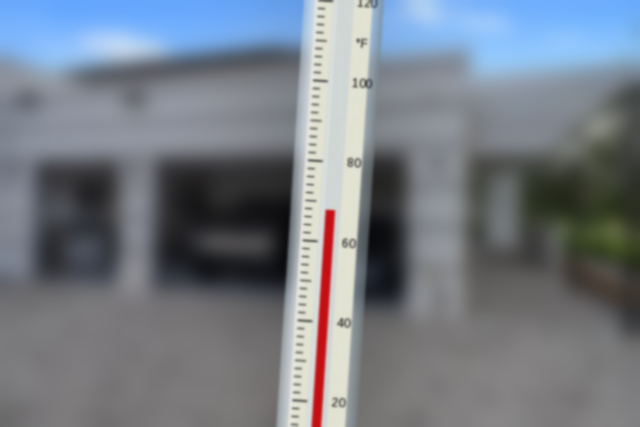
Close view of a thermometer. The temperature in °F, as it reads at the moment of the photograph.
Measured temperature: 68 °F
